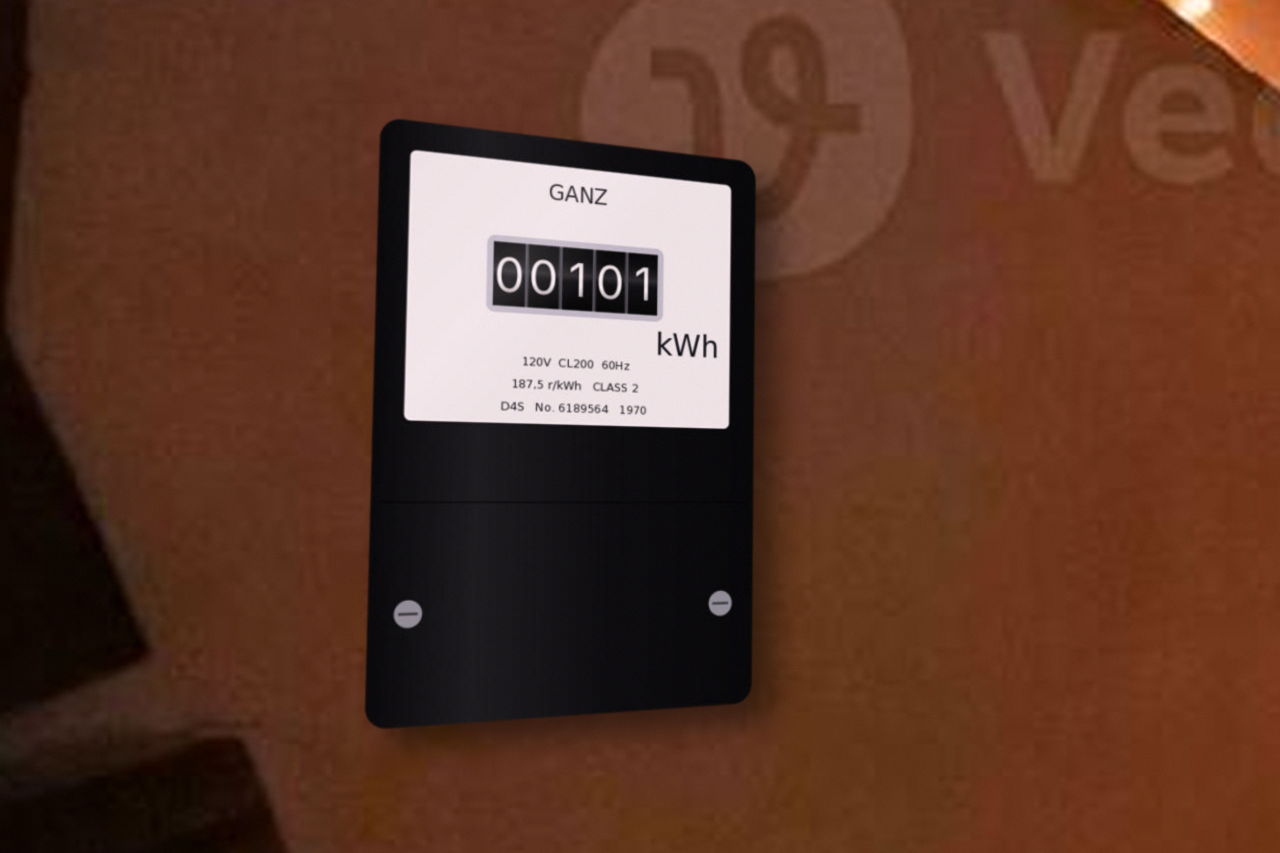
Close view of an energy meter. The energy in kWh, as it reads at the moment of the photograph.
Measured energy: 101 kWh
